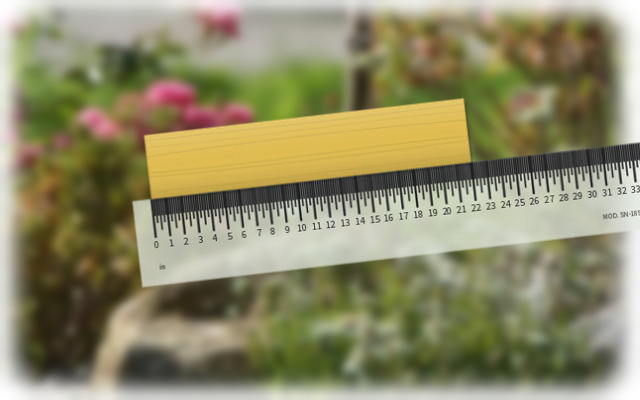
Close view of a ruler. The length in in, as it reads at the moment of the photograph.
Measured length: 22 in
